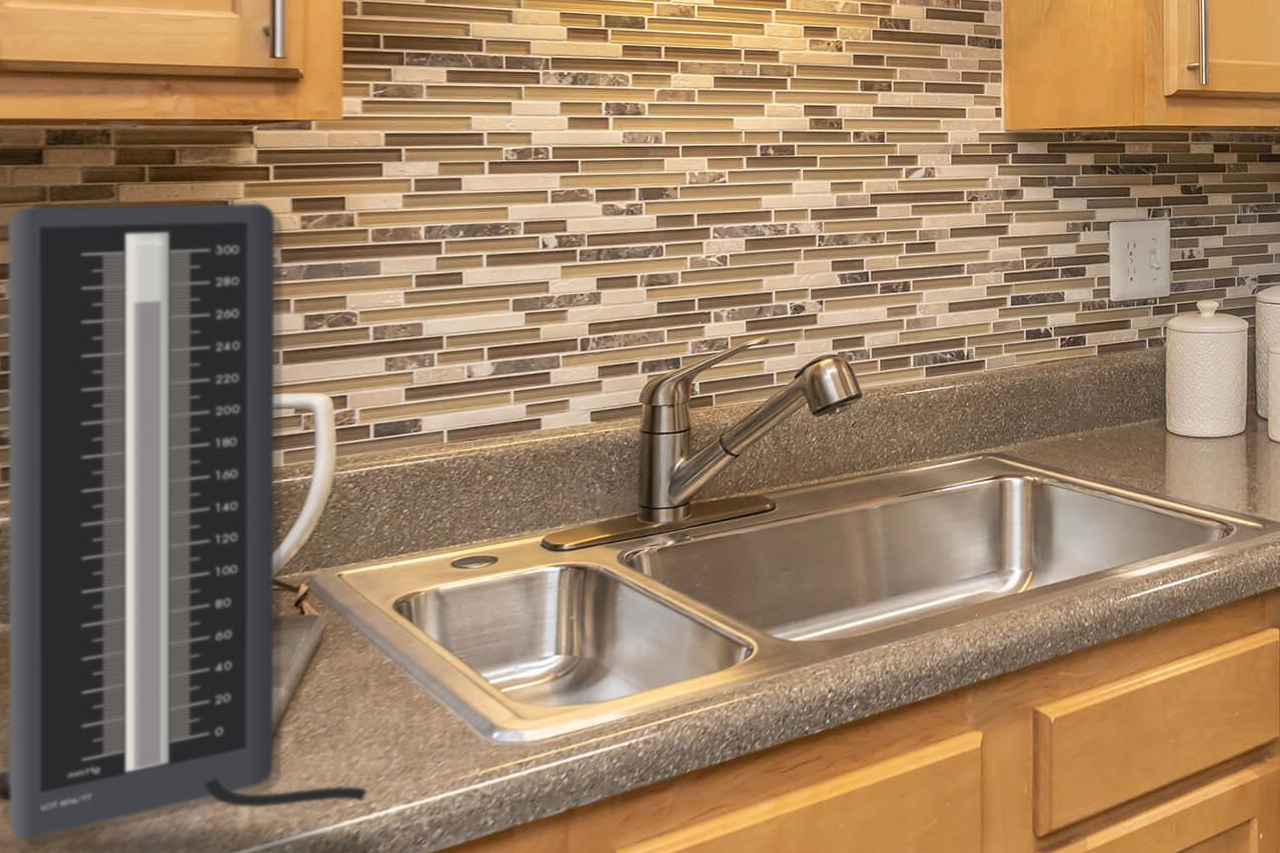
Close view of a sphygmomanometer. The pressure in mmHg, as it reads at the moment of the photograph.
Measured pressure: 270 mmHg
